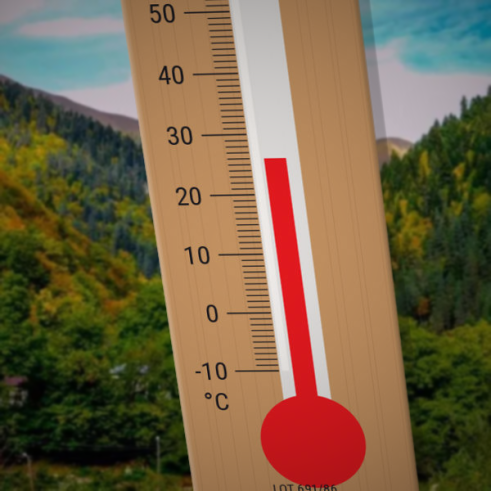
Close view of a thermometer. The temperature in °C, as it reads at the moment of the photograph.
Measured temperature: 26 °C
